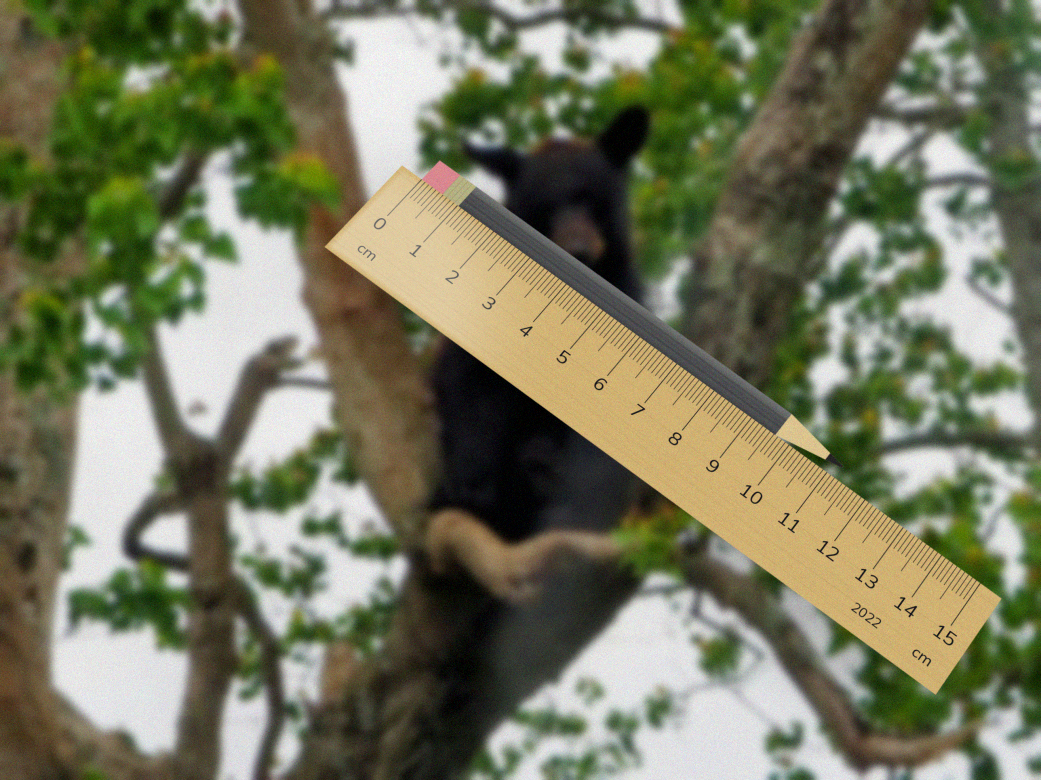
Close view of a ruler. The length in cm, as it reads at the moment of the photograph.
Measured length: 11.2 cm
